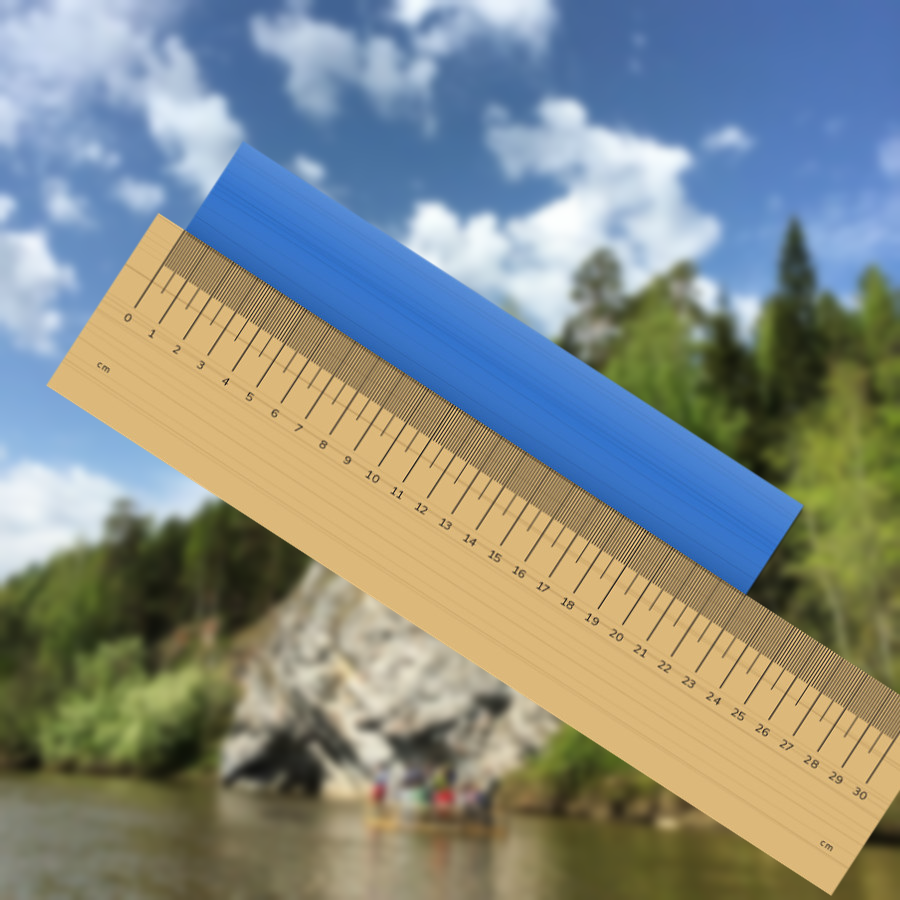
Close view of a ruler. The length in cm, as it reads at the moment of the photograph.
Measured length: 23 cm
